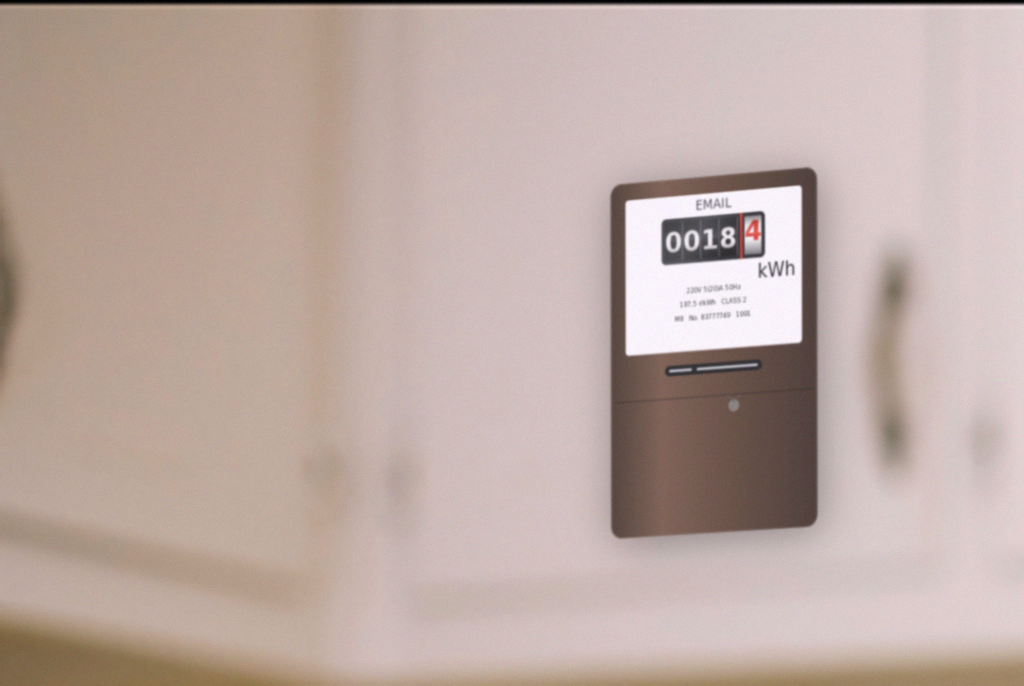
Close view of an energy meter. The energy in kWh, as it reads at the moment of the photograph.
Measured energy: 18.4 kWh
